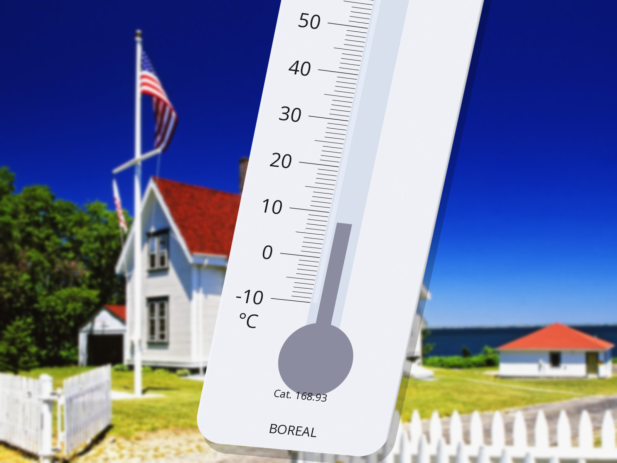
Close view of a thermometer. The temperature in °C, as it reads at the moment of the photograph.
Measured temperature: 8 °C
